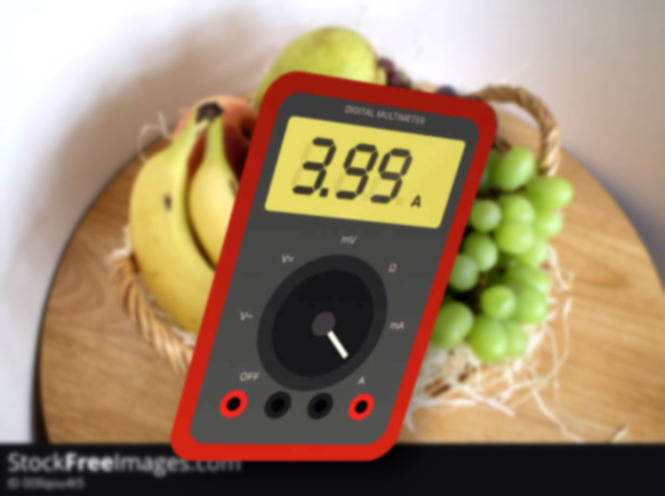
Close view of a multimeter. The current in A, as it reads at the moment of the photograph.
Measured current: 3.99 A
